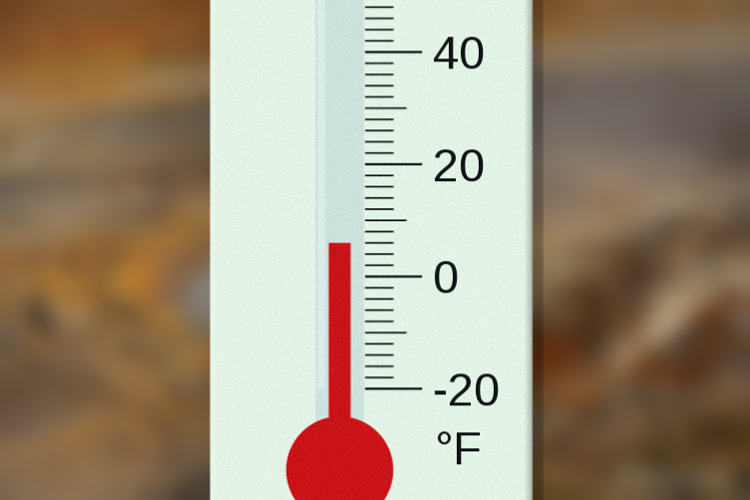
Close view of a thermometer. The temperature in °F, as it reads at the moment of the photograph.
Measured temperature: 6 °F
